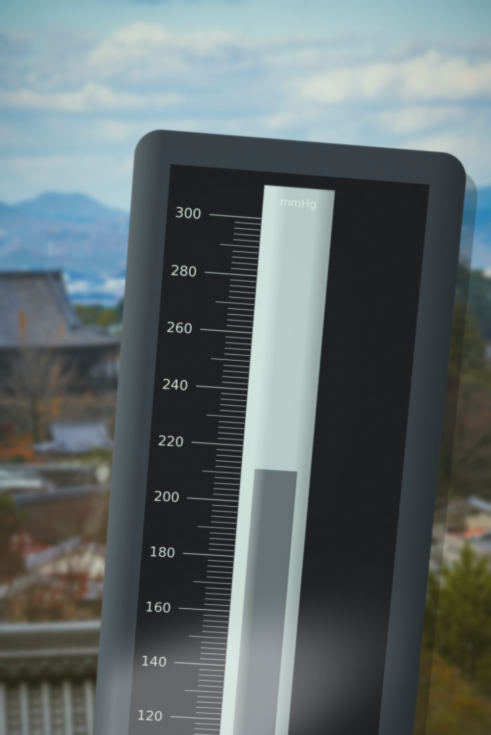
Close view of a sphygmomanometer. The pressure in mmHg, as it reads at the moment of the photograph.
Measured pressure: 212 mmHg
